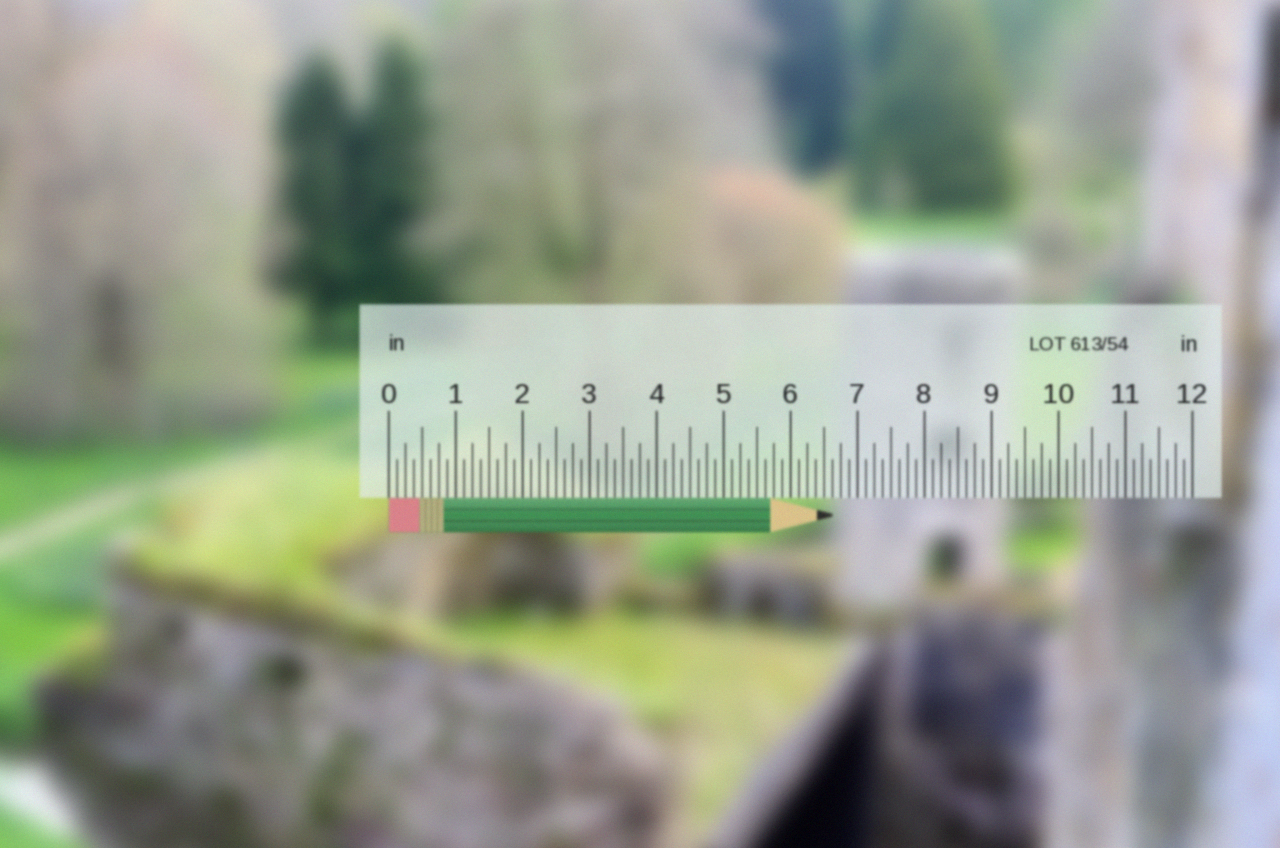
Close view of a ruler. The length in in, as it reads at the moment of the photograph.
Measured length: 6.625 in
